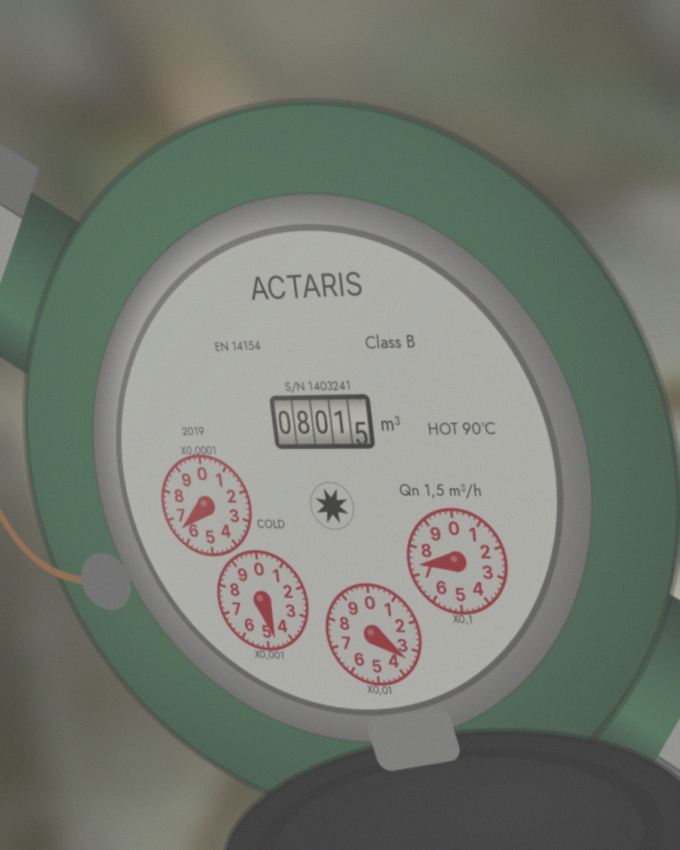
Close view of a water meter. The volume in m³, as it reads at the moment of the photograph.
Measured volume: 8014.7346 m³
